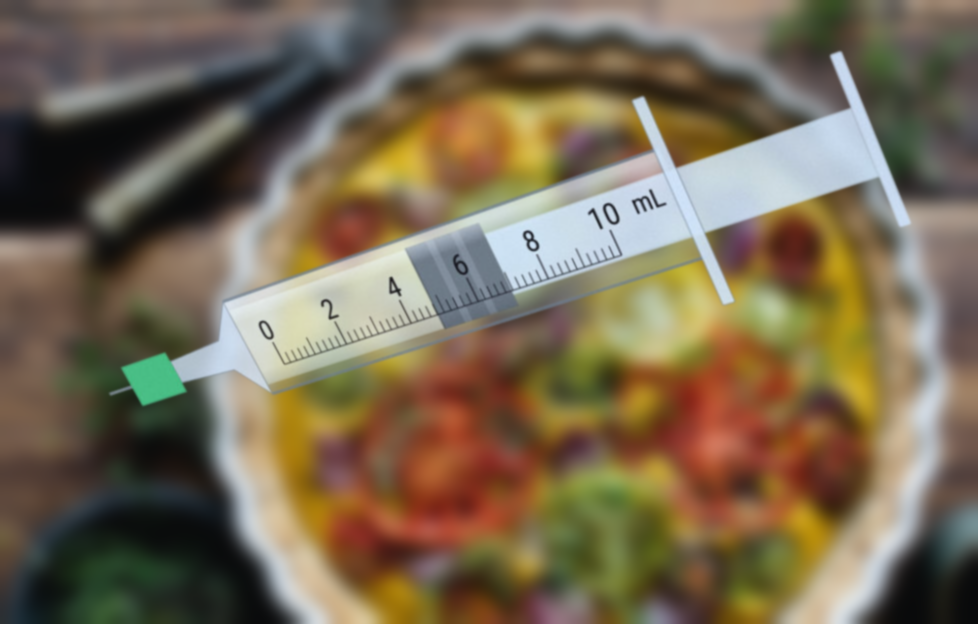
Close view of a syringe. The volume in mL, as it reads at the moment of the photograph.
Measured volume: 4.8 mL
